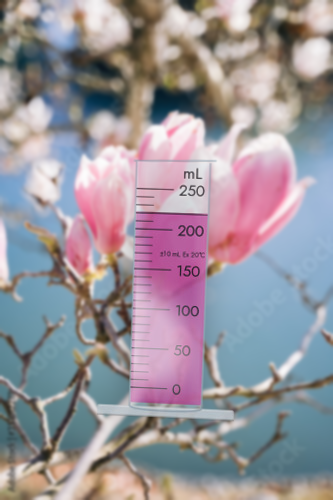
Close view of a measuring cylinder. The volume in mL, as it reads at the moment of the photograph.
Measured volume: 220 mL
